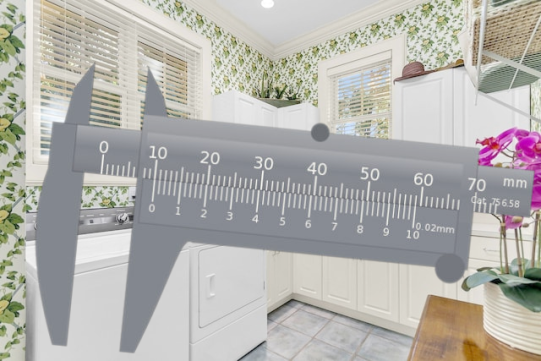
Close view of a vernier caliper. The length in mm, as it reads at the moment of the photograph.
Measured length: 10.0 mm
